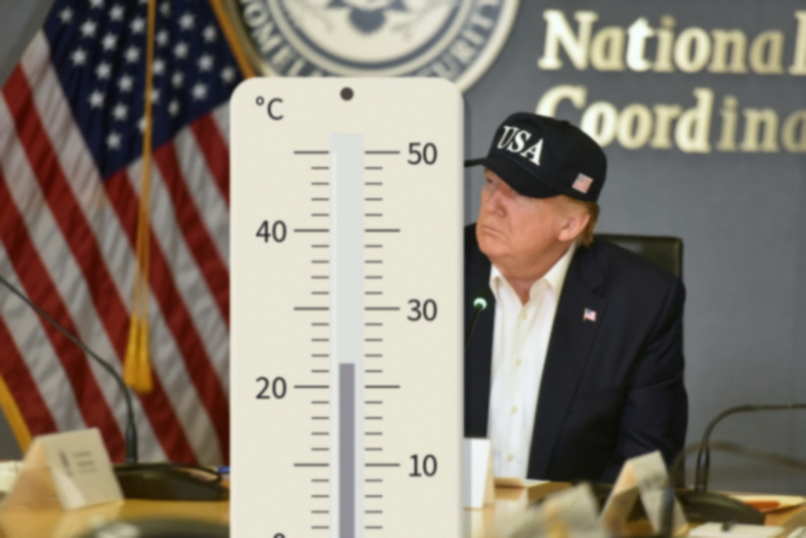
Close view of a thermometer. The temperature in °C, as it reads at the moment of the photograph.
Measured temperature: 23 °C
